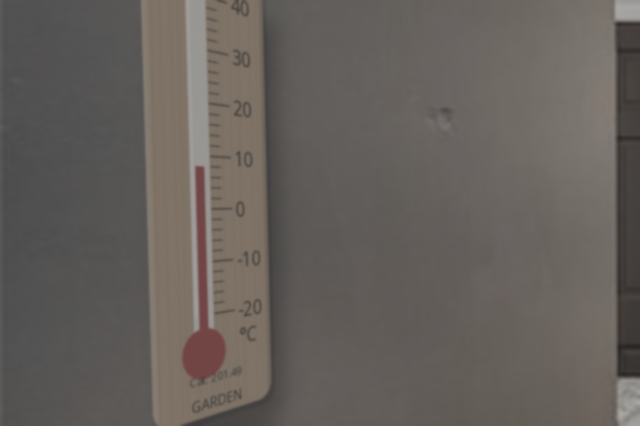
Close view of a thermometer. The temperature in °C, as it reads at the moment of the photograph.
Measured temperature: 8 °C
